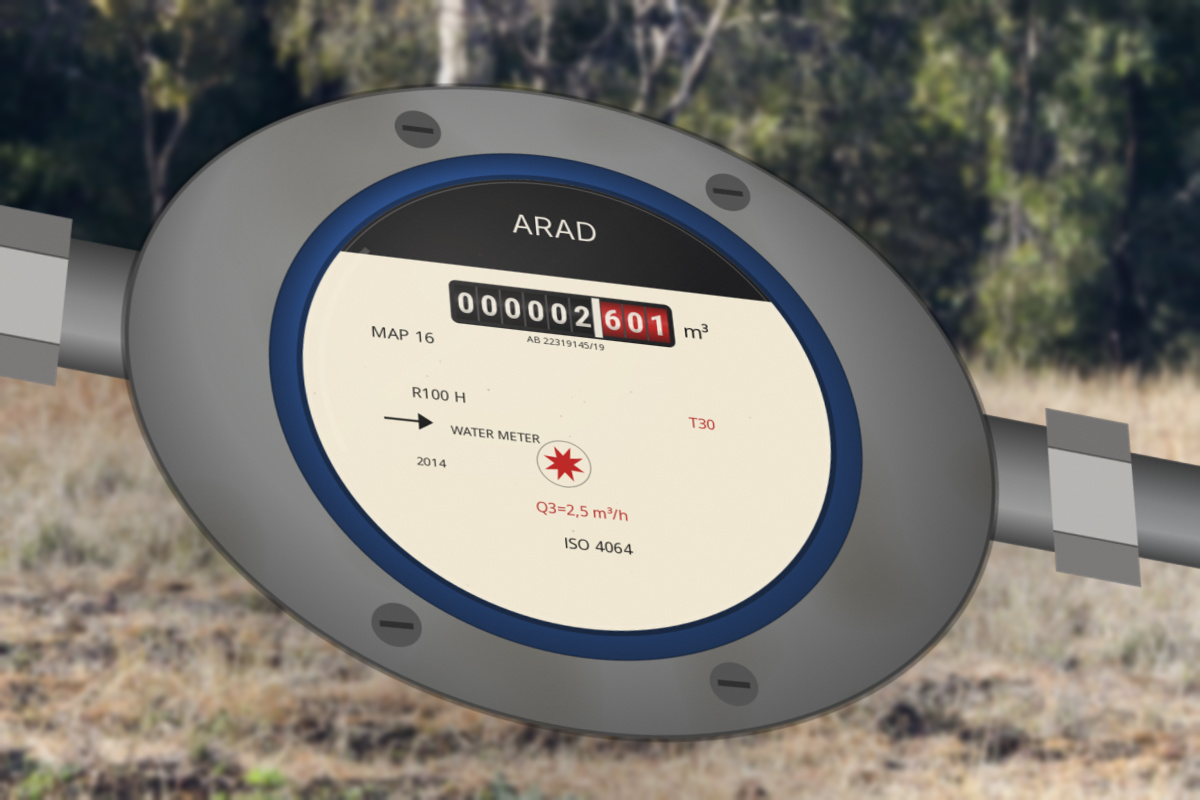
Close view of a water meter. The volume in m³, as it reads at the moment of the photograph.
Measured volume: 2.601 m³
